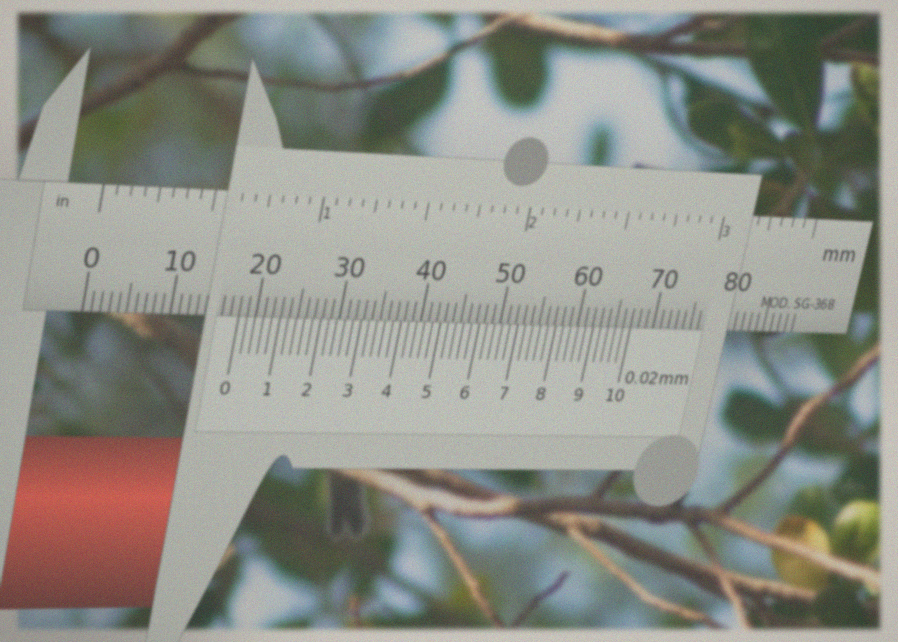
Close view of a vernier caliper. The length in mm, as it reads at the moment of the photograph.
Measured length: 18.0 mm
